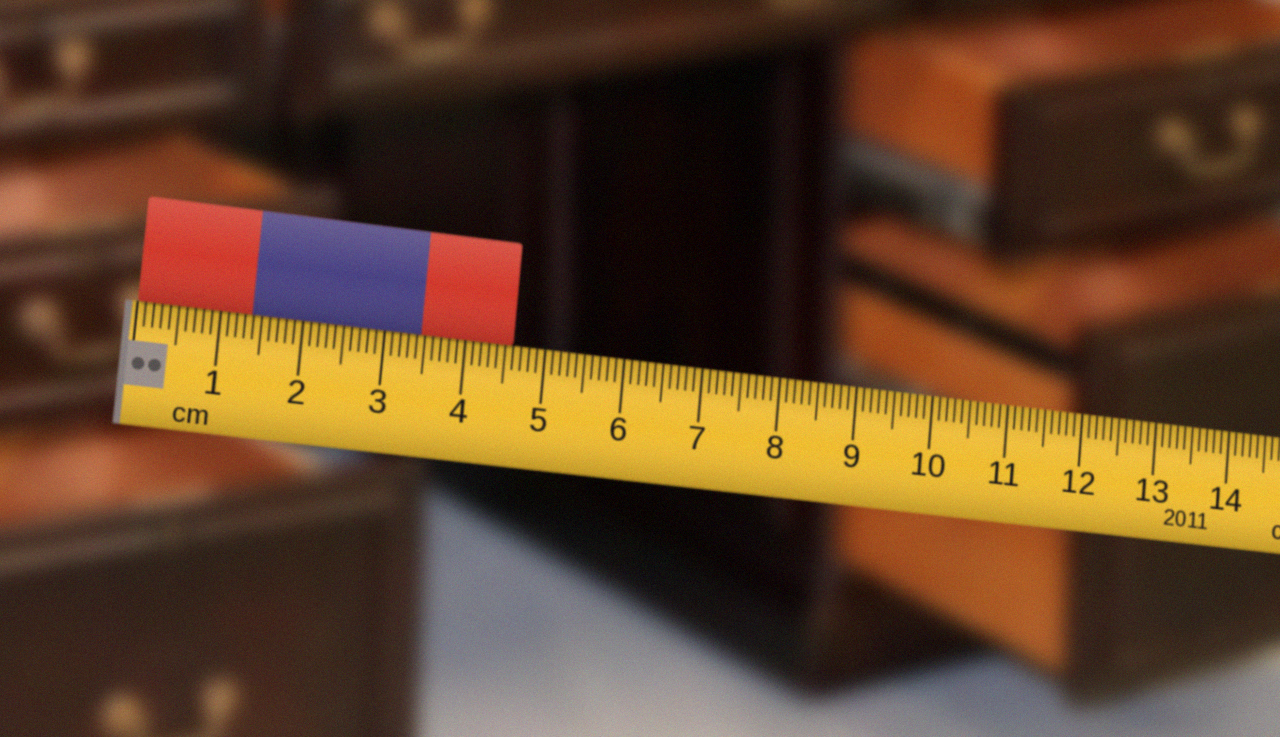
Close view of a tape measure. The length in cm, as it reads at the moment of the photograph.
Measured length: 4.6 cm
